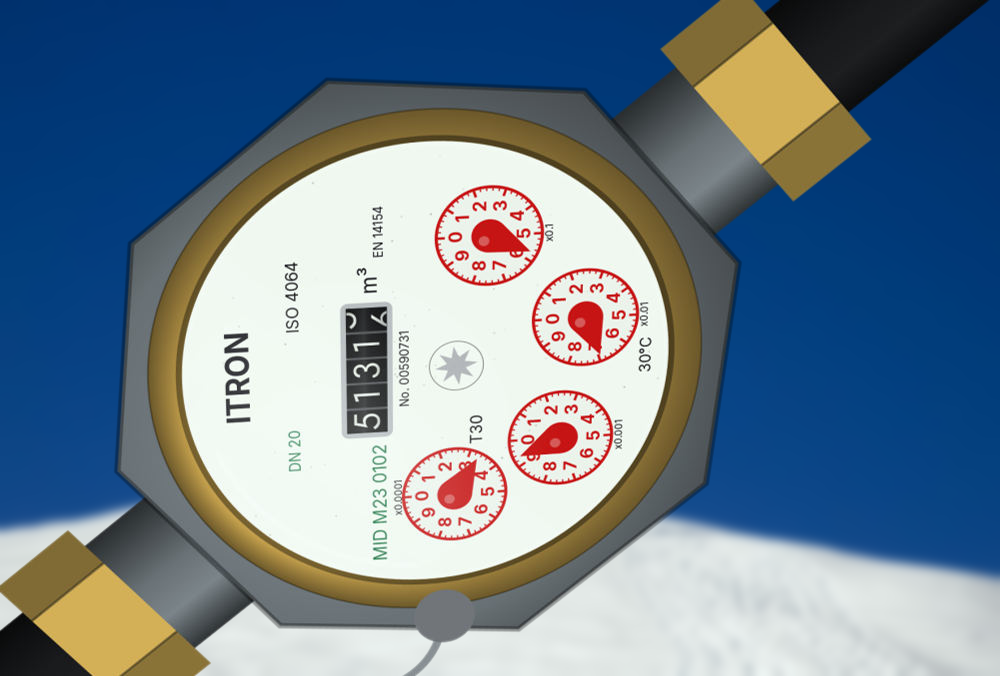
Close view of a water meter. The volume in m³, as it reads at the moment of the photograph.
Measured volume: 51315.5693 m³
